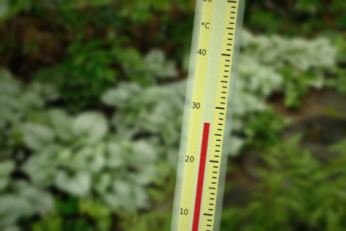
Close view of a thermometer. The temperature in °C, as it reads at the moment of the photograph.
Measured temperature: 27 °C
